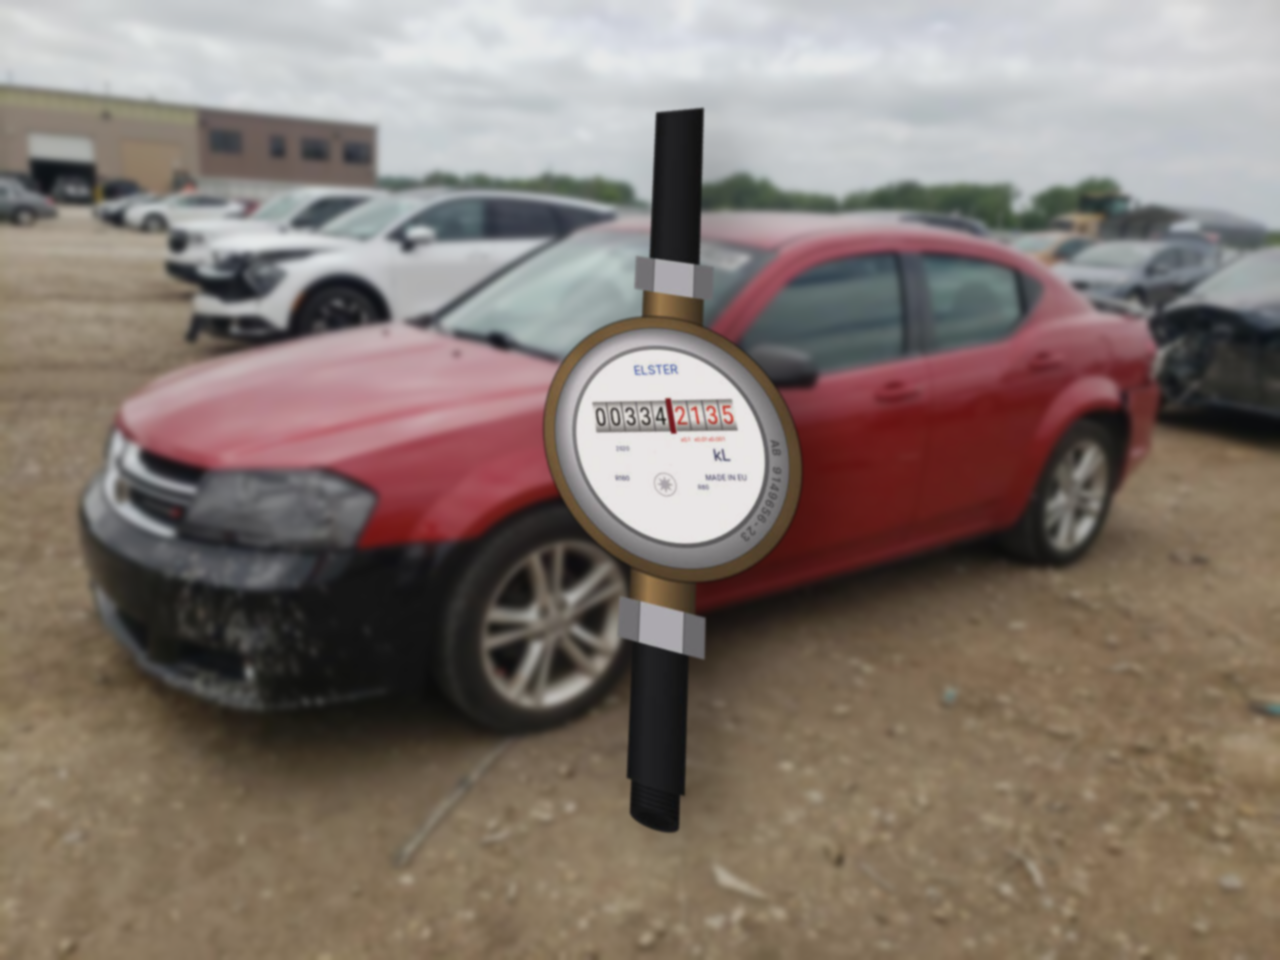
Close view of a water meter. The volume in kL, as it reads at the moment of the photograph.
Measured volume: 334.2135 kL
